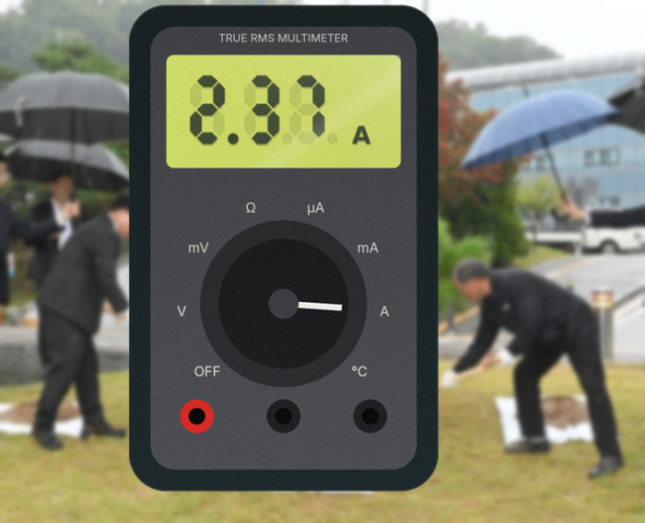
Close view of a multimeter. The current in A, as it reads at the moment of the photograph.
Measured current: 2.37 A
